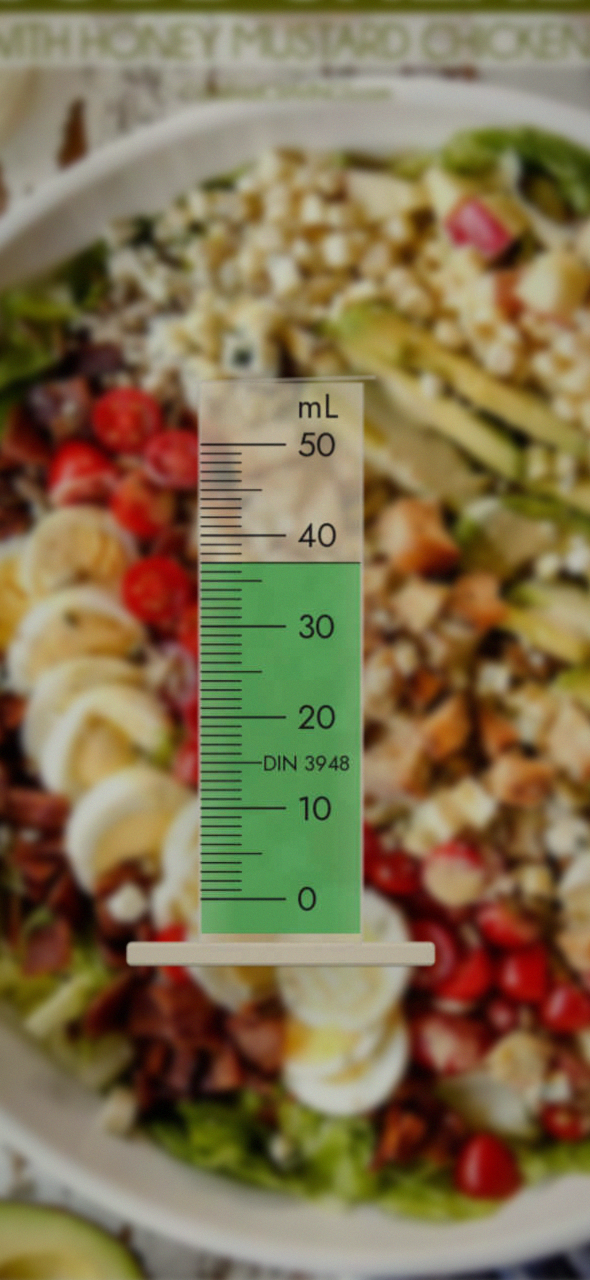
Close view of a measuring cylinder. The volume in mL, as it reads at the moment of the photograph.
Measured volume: 37 mL
